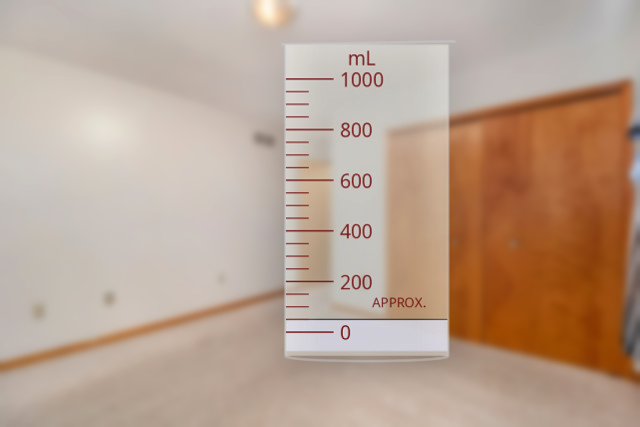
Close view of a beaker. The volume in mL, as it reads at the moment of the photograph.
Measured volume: 50 mL
